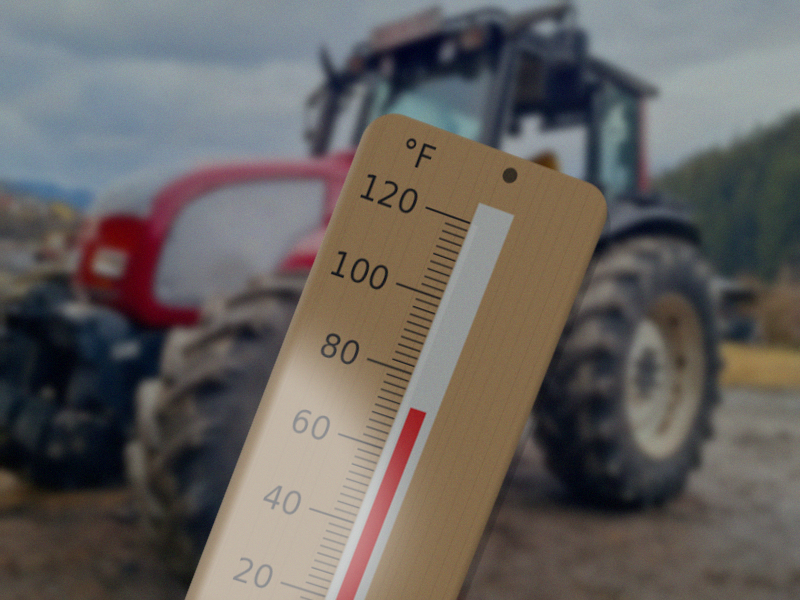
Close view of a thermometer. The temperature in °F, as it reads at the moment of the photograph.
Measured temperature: 72 °F
